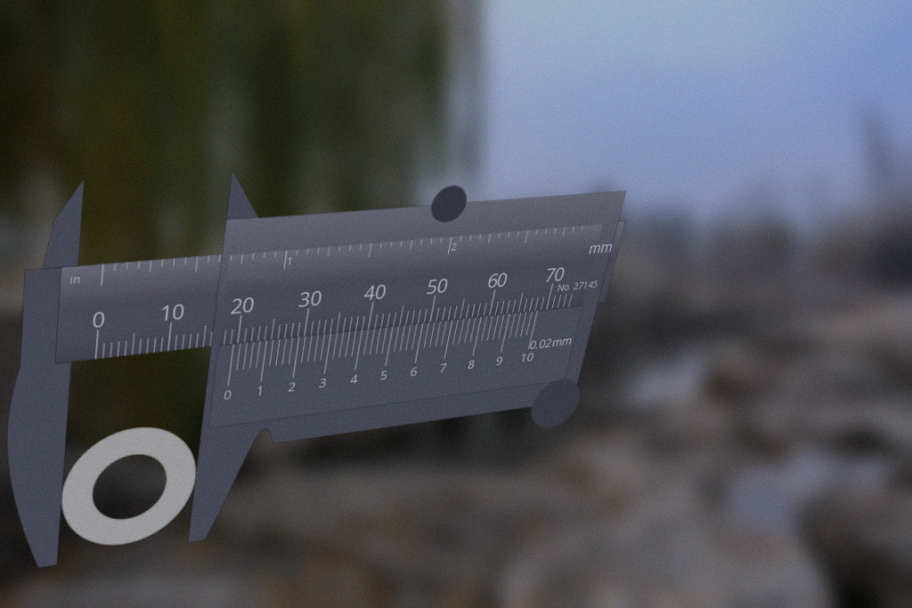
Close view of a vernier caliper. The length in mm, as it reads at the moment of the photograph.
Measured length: 19.4 mm
